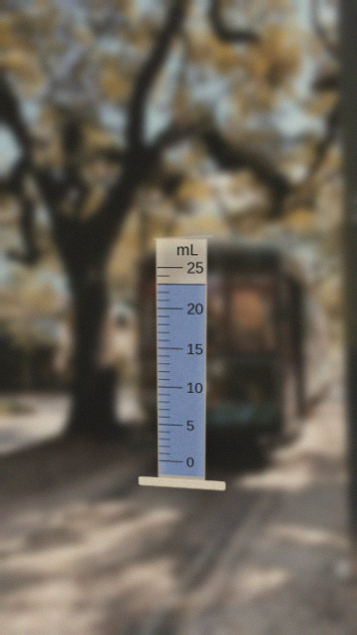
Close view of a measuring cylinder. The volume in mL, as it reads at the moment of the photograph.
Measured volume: 23 mL
